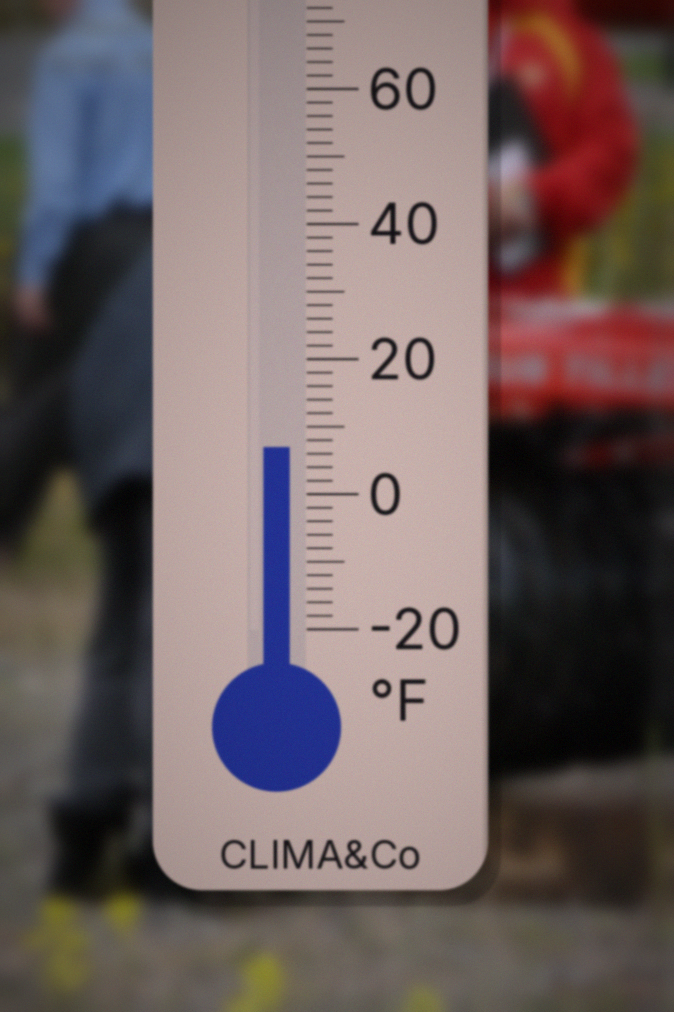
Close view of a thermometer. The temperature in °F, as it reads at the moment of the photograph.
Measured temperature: 7 °F
